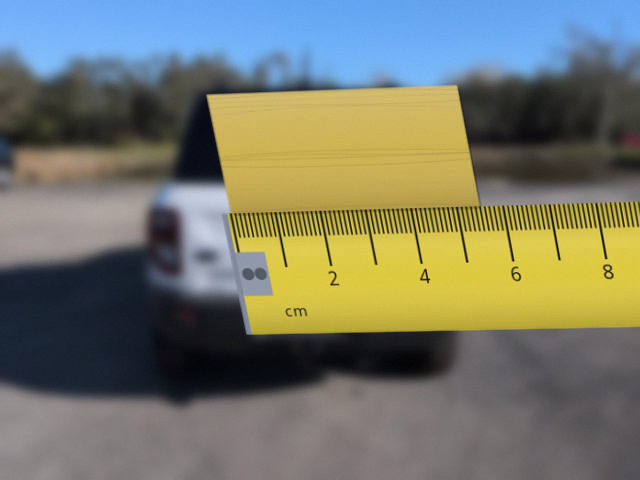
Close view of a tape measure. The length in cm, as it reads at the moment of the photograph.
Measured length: 5.5 cm
